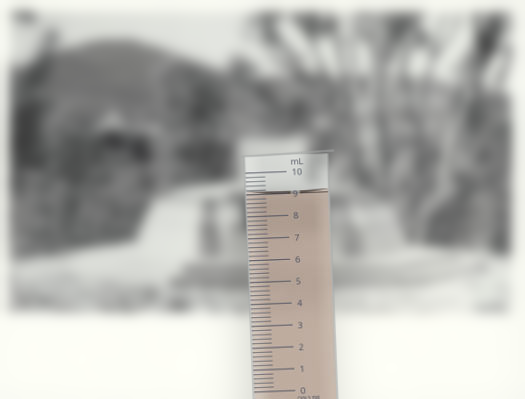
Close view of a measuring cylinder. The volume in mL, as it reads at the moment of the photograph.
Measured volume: 9 mL
